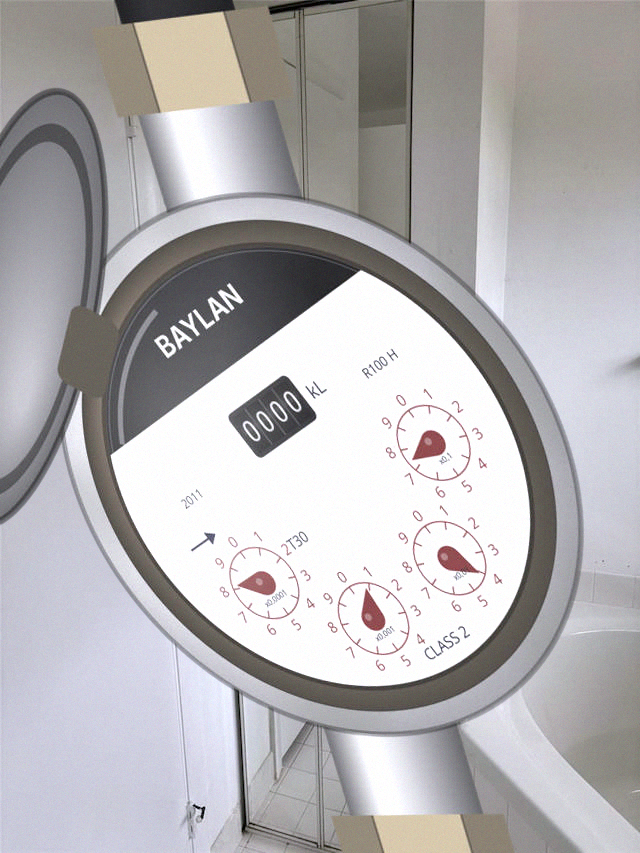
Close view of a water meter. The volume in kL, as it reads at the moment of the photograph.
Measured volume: 0.7408 kL
